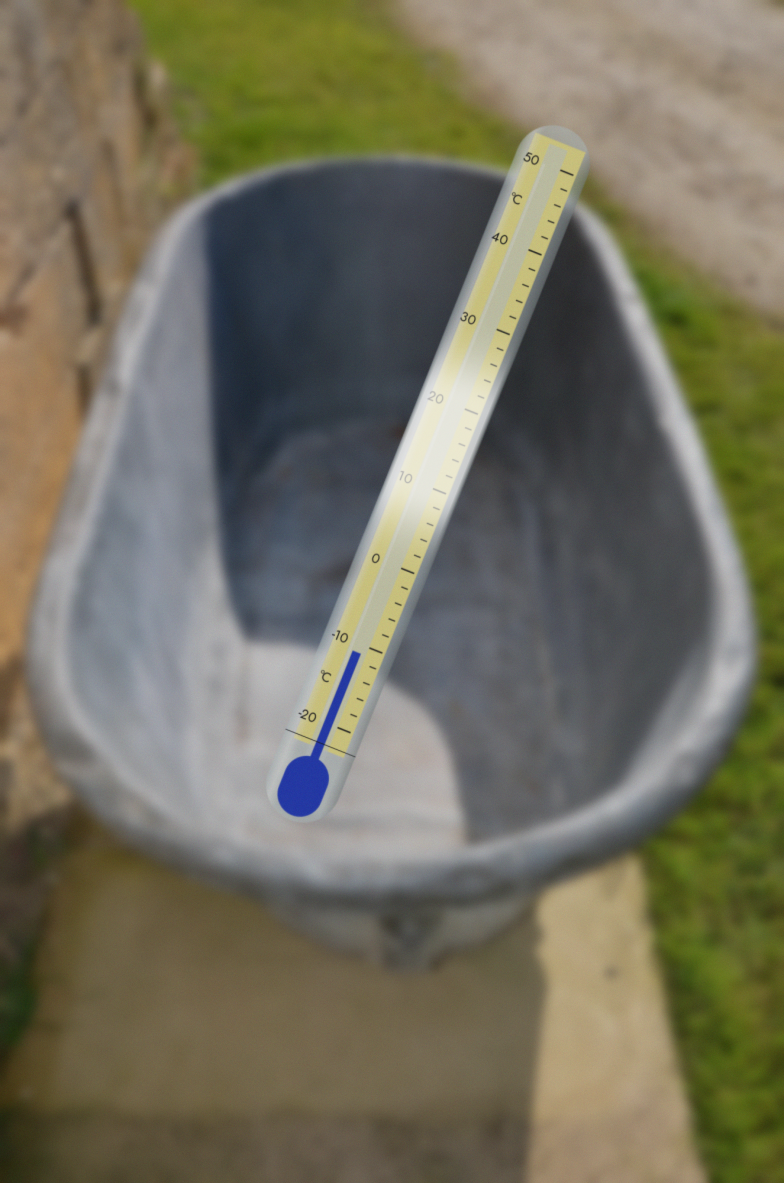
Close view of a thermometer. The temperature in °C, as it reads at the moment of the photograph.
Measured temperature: -11 °C
